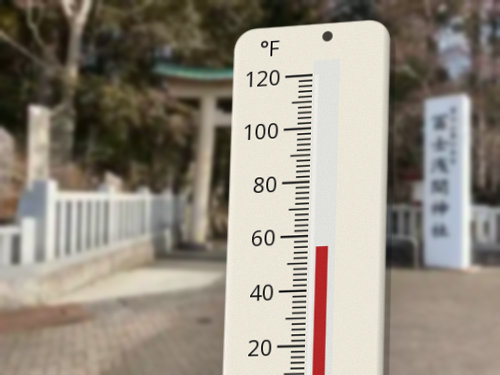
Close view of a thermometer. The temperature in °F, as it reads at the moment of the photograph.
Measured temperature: 56 °F
